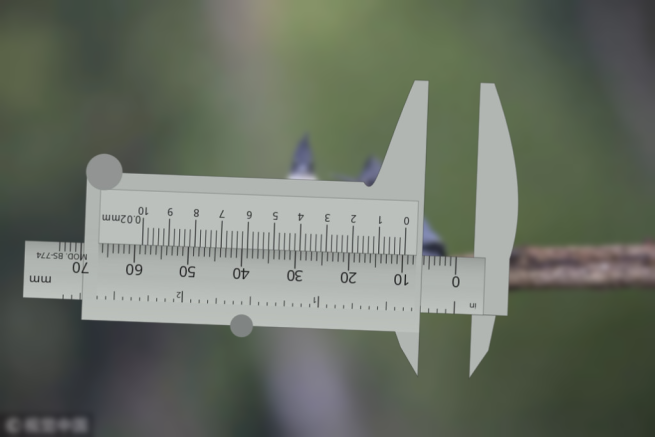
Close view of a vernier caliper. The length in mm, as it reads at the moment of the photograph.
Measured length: 9.6 mm
